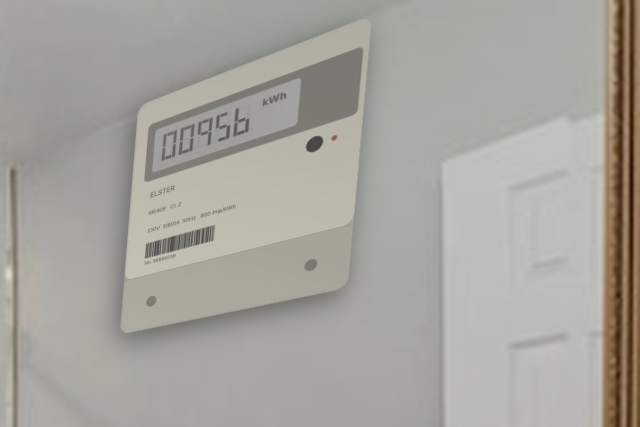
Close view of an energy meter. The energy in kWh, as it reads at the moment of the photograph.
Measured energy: 956 kWh
